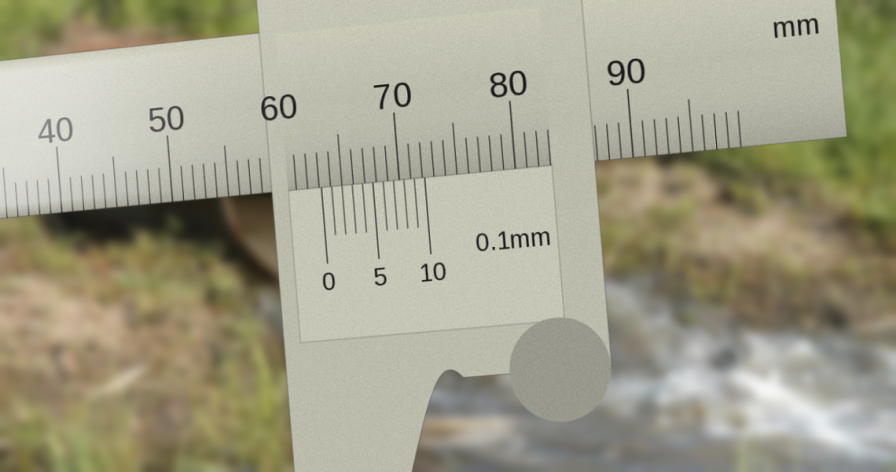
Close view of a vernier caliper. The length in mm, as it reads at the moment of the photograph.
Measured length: 63.2 mm
